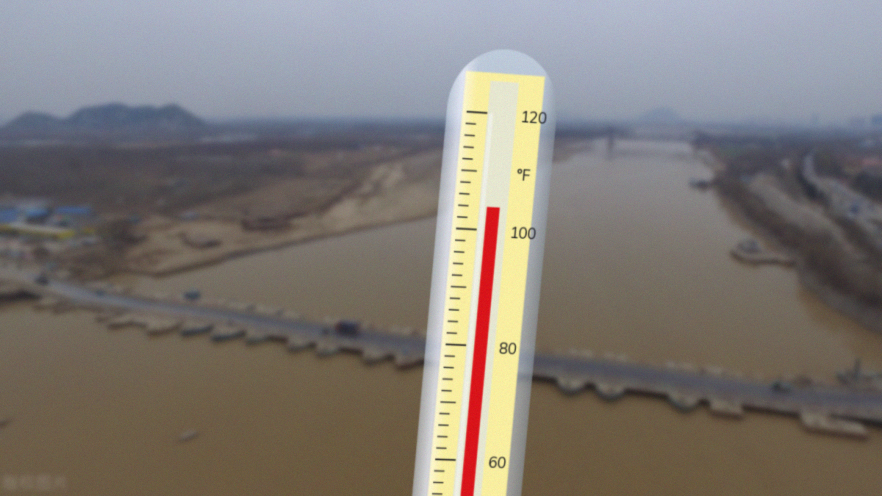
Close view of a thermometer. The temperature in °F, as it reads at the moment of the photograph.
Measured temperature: 104 °F
